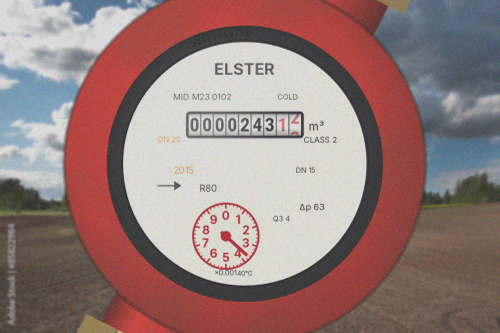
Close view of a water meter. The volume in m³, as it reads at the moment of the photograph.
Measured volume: 243.123 m³
